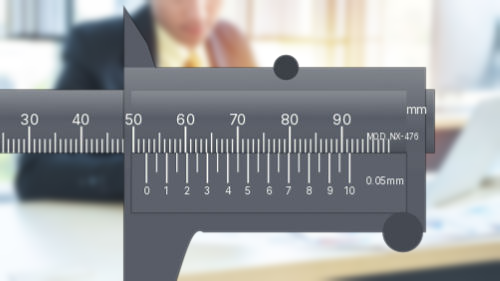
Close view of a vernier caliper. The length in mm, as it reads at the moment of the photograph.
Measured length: 52.5 mm
